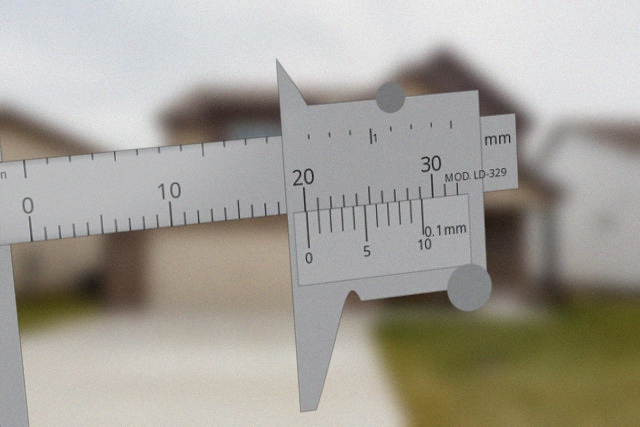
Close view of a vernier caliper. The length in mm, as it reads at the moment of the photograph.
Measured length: 20.1 mm
